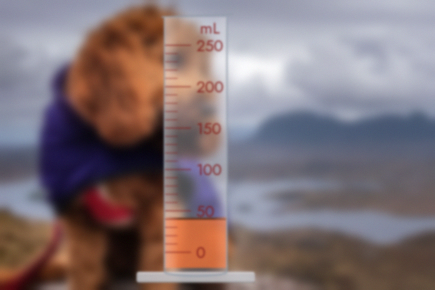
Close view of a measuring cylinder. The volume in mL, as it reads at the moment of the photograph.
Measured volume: 40 mL
